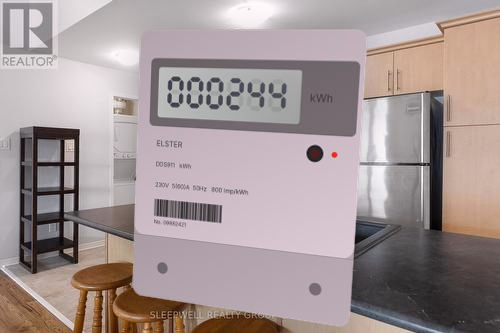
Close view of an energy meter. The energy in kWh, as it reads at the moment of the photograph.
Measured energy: 244 kWh
